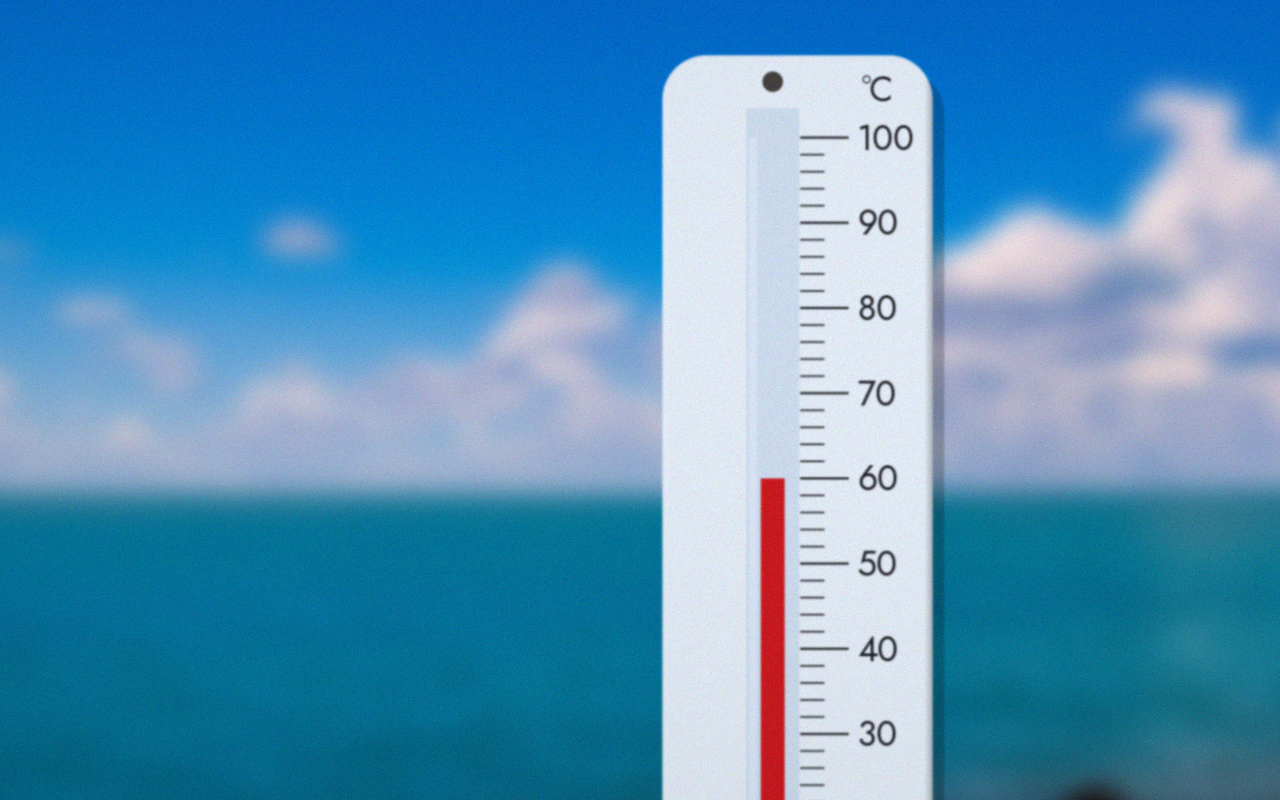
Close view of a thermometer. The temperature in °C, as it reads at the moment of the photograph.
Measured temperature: 60 °C
